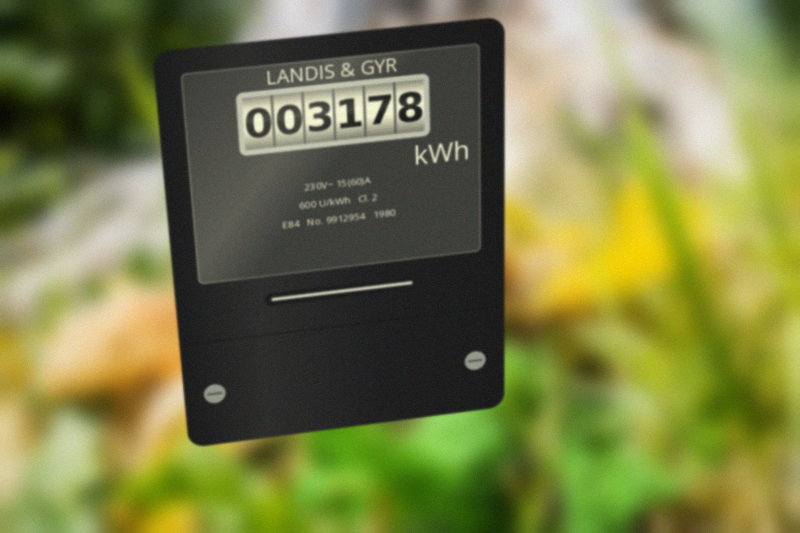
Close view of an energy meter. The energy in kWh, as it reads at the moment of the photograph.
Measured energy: 3178 kWh
